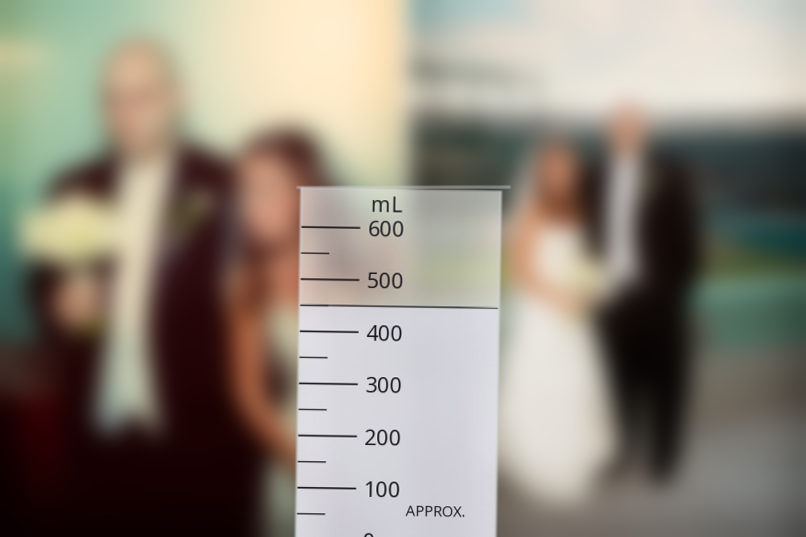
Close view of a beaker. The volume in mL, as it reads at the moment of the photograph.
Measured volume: 450 mL
